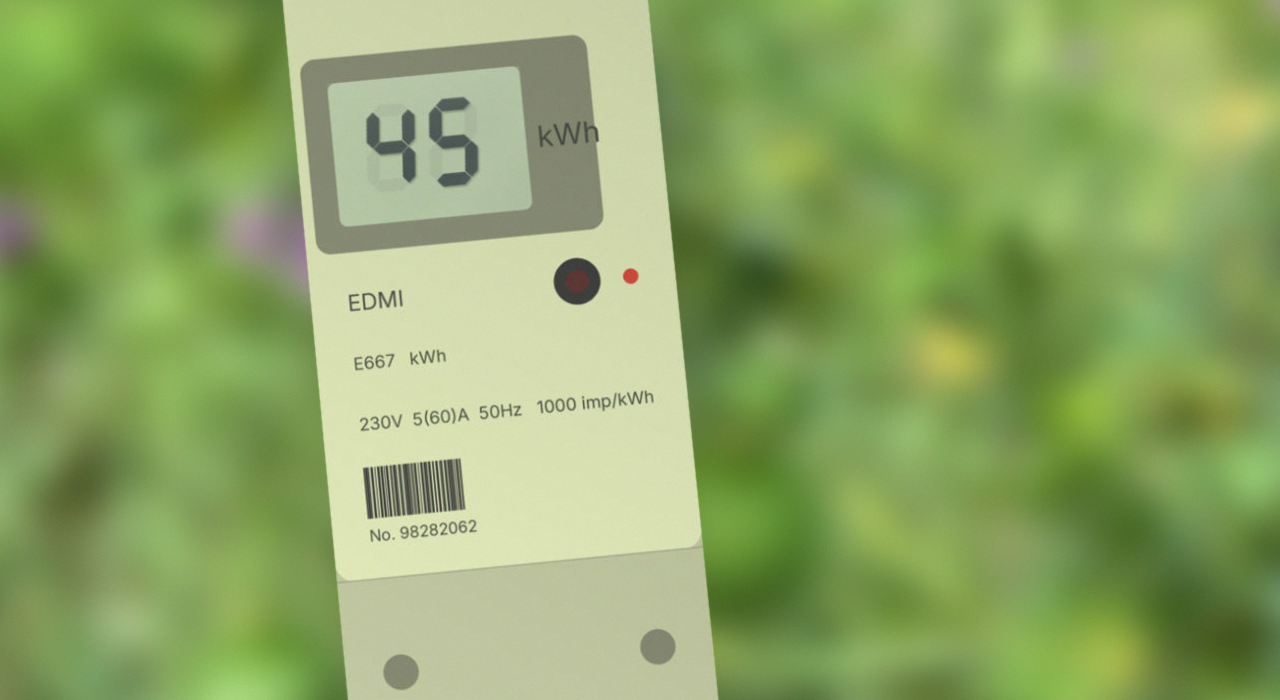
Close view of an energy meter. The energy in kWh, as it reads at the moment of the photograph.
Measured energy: 45 kWh
